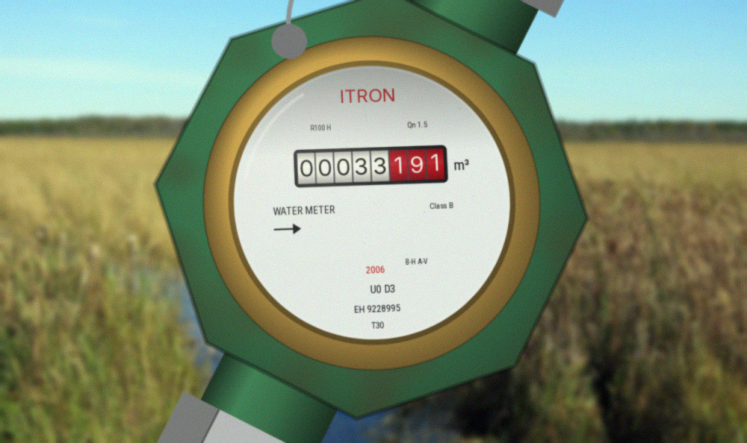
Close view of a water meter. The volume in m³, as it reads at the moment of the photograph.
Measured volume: 33.191 m³
